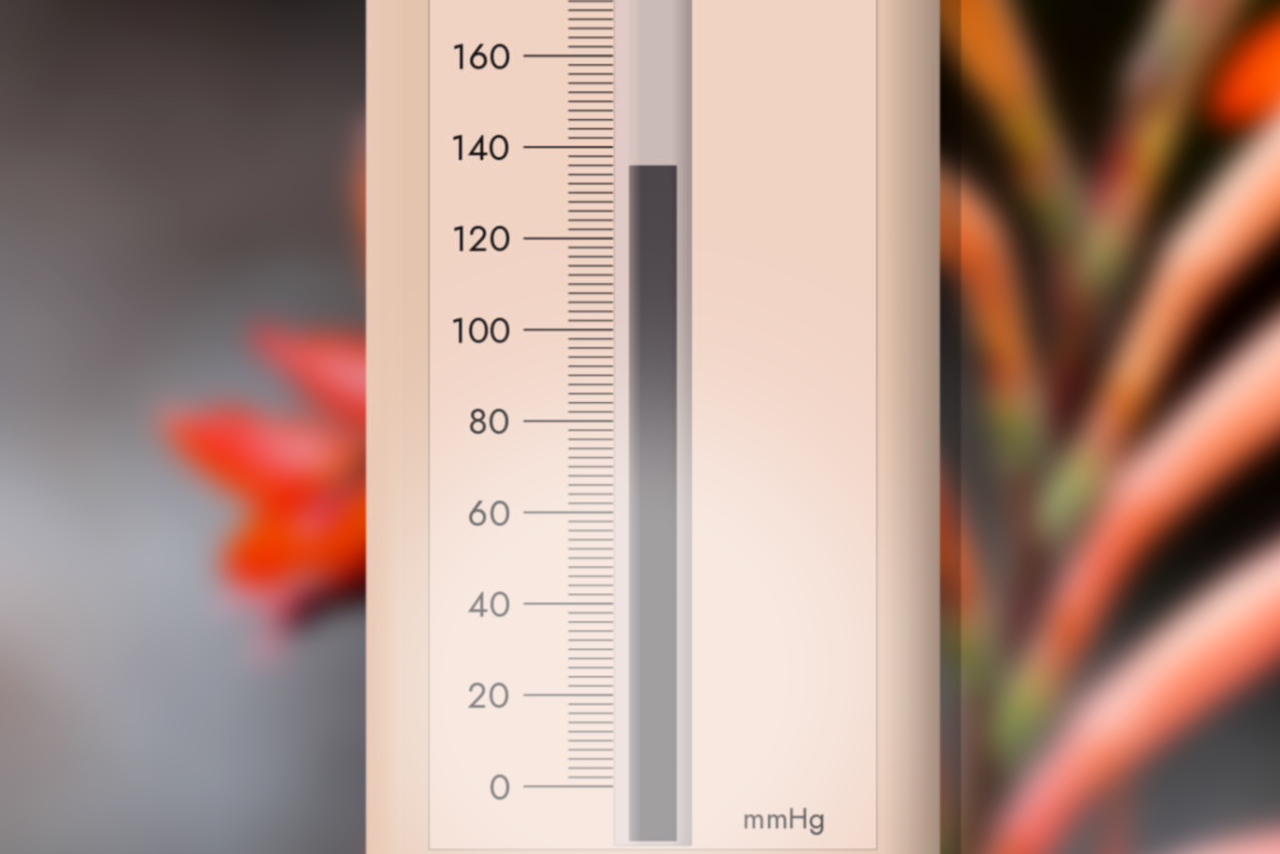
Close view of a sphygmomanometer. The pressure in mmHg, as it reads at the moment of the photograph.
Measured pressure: 136 mmHg
